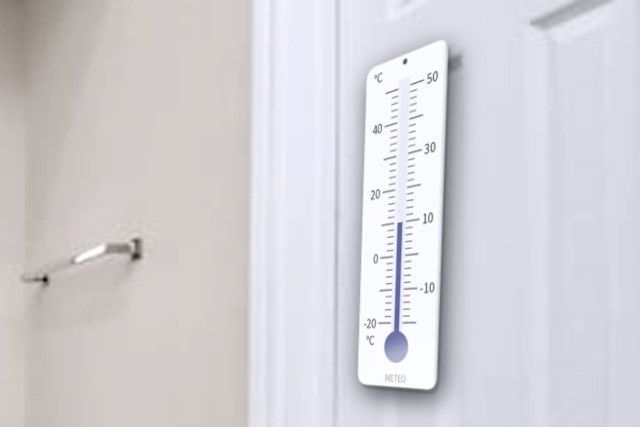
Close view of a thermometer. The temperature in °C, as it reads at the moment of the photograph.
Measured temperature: 10 °C
